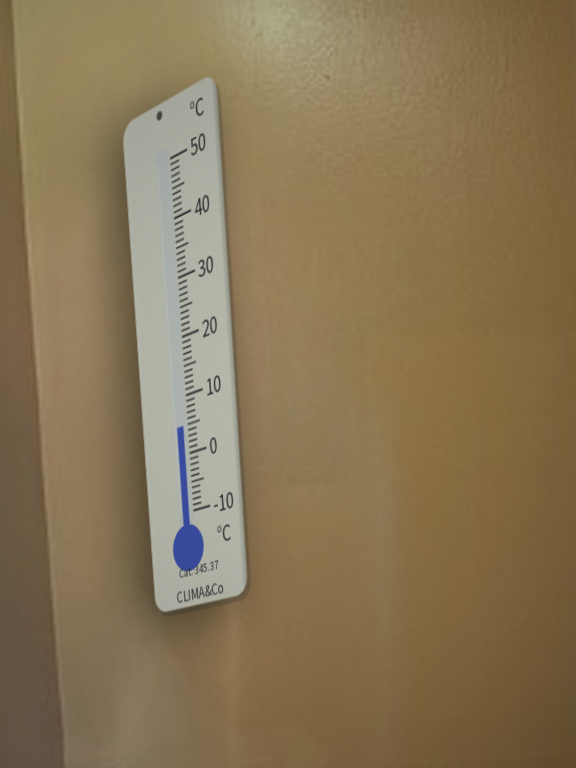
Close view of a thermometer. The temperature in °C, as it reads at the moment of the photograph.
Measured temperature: 5 °C
